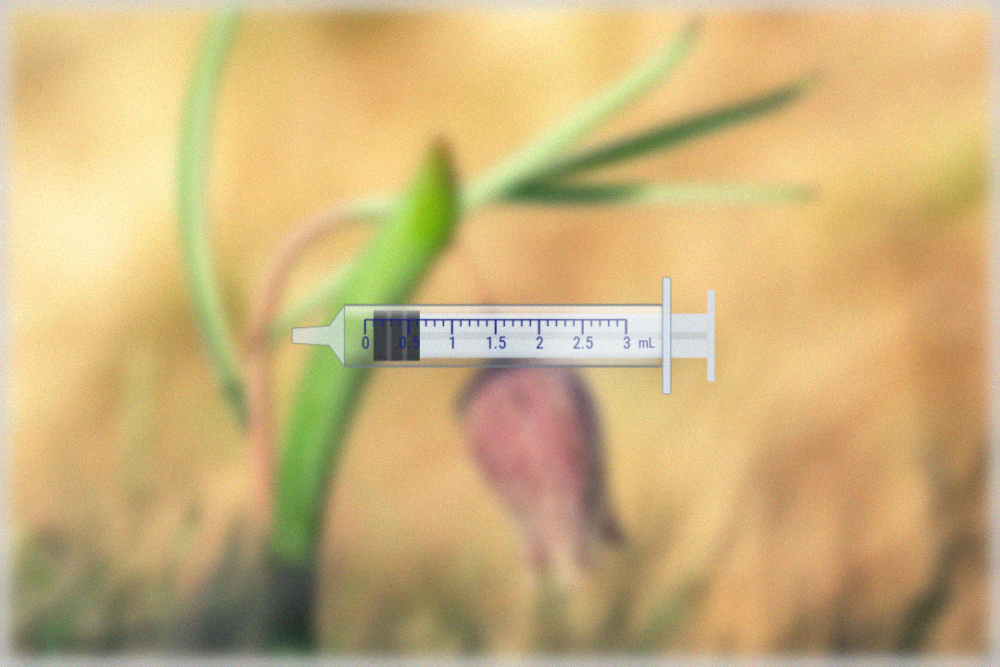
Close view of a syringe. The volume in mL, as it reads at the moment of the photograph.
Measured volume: 0.1 mL
